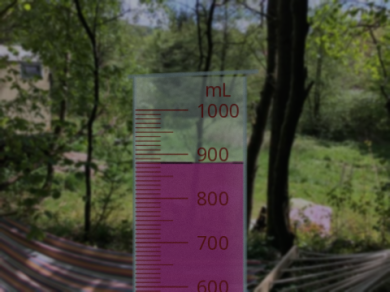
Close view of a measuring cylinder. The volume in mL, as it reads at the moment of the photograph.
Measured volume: 880 mL
